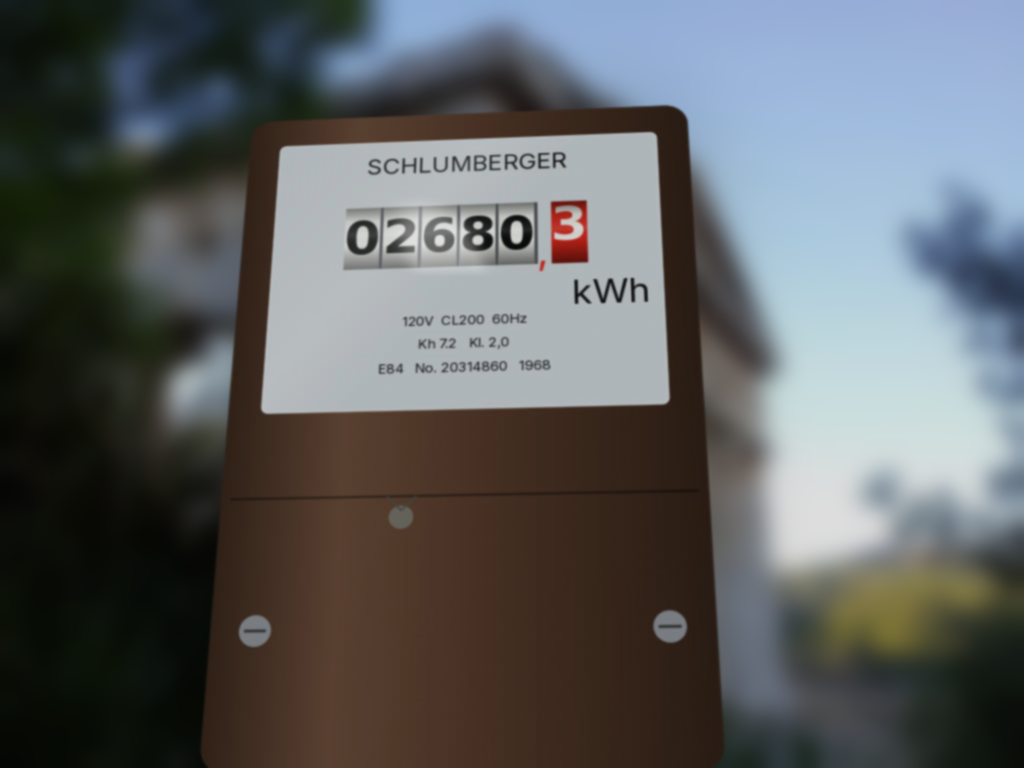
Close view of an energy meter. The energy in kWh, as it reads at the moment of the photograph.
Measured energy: 2680.3 kWh
